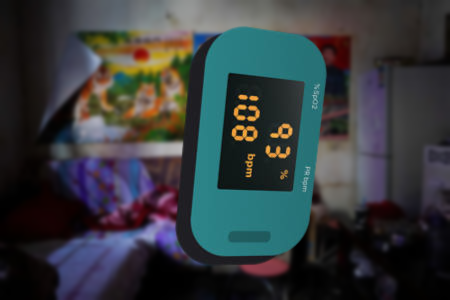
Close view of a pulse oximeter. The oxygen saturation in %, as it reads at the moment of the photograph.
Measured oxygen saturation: 93 %
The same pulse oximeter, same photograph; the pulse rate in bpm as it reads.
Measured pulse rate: 108 bpm
